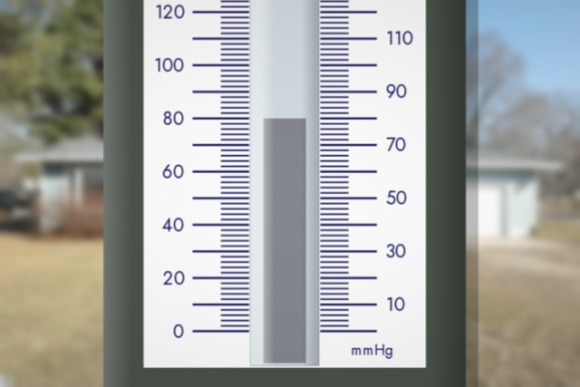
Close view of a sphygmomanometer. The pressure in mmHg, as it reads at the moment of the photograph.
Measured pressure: 80 mmHg
